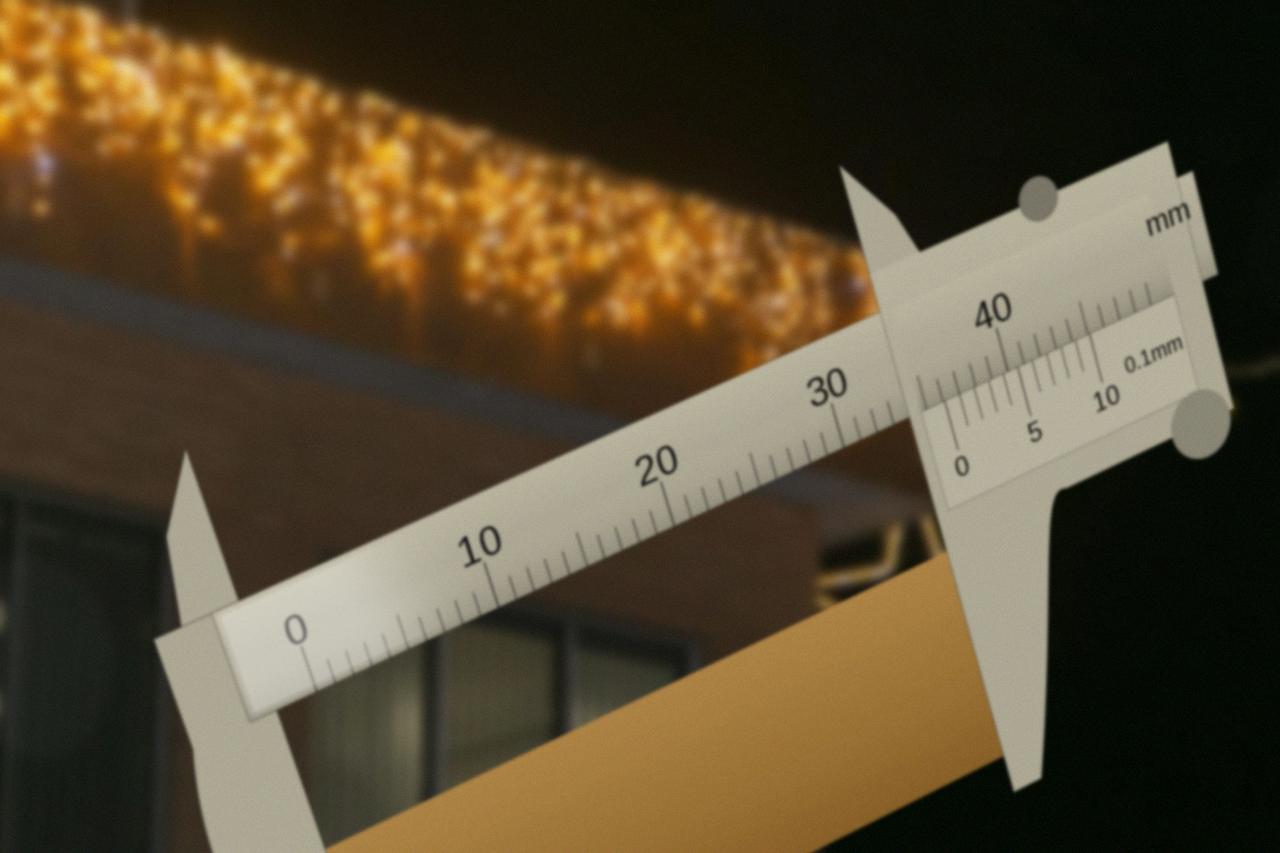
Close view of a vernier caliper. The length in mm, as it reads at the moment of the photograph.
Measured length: 36.1 mm
